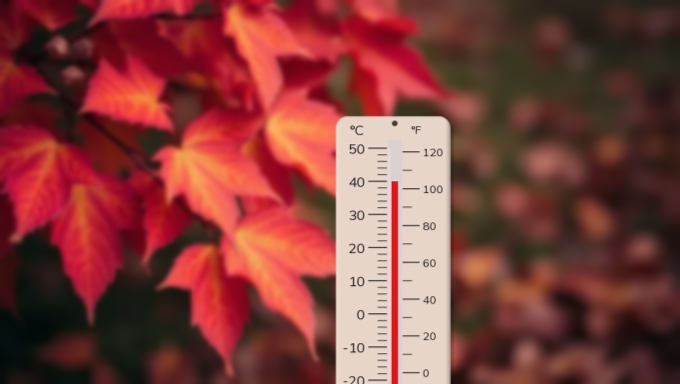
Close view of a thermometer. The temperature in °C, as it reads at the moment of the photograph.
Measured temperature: 40 °C
